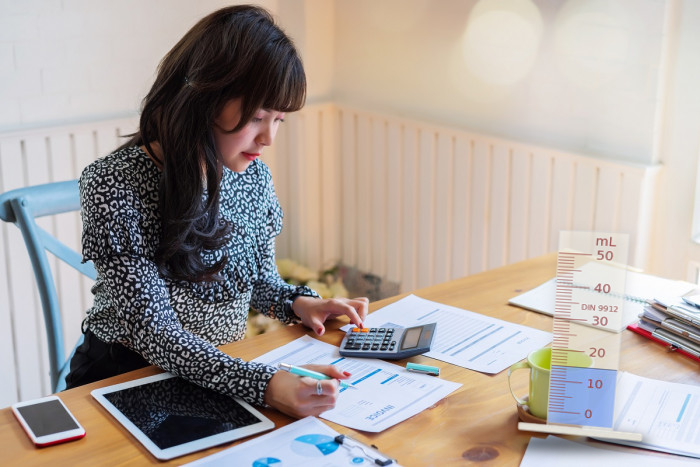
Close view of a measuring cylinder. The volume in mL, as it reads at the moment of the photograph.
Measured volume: 15 mL
